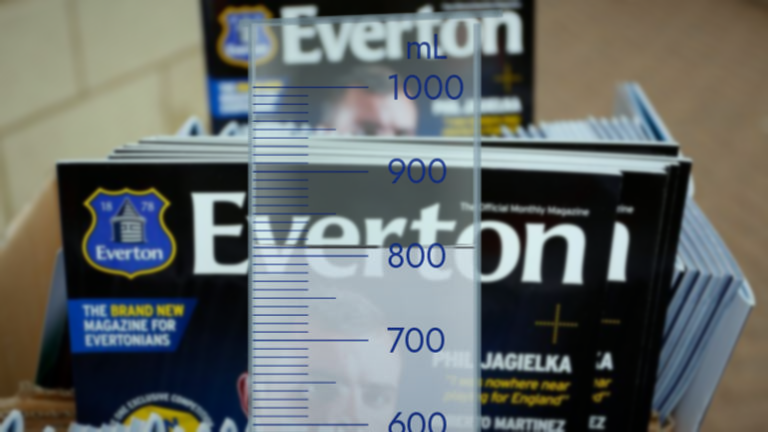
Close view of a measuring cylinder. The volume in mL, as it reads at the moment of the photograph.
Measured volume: 810 mL
